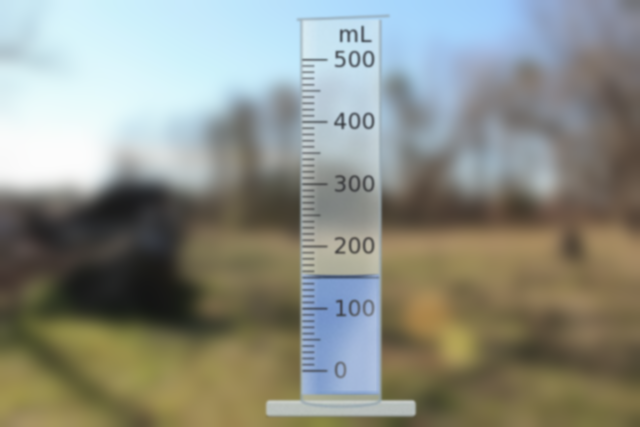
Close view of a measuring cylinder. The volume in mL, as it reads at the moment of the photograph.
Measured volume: 150 mL
